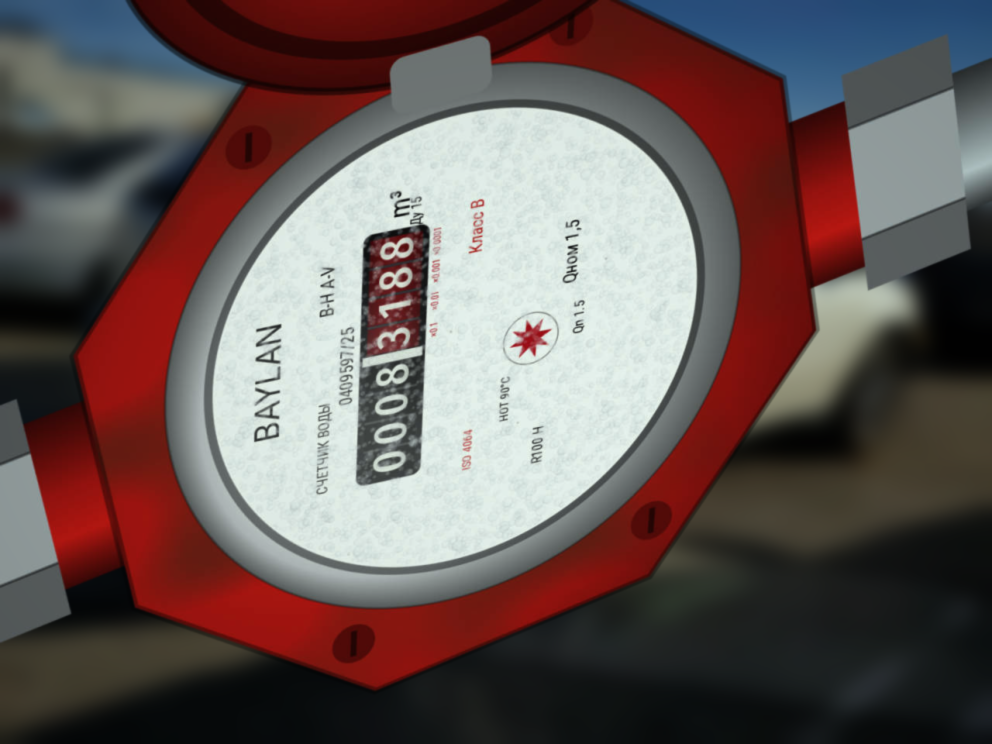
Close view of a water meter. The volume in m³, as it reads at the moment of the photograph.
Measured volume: 8.3188 m³
